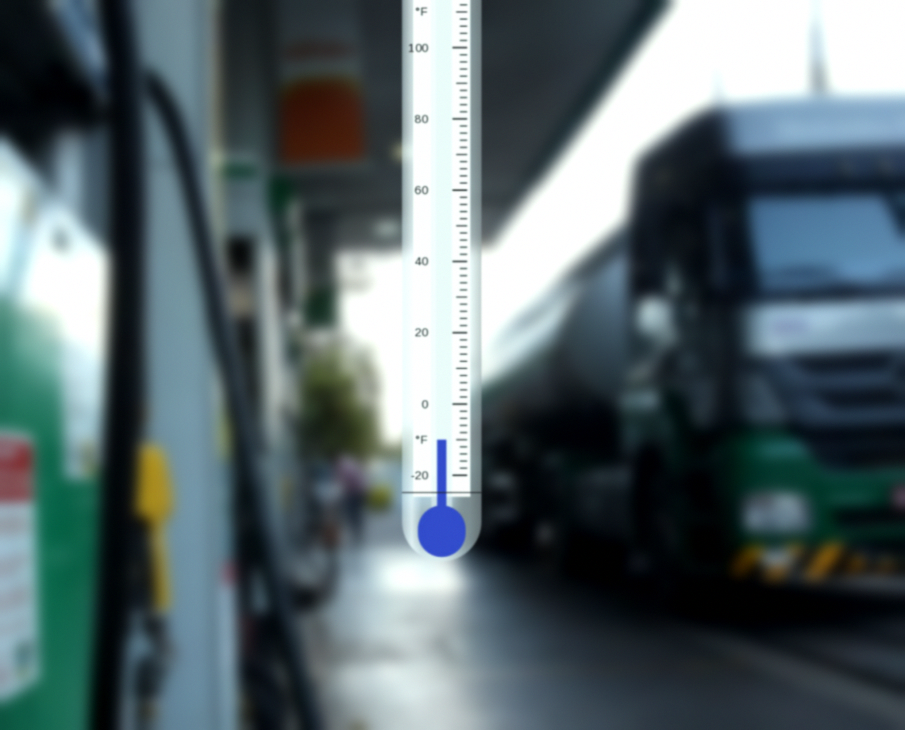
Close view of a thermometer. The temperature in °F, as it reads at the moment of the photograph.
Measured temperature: -10 °F
